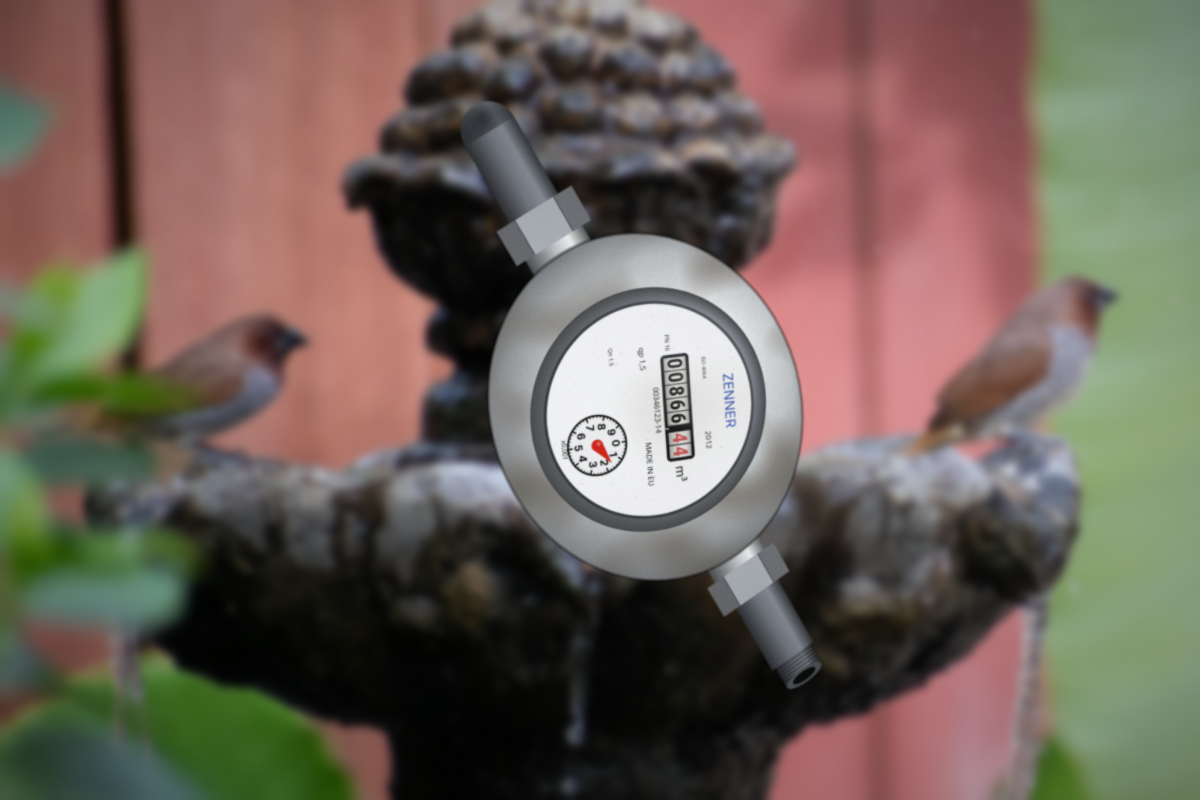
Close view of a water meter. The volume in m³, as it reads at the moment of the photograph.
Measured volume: 866.441 m³
